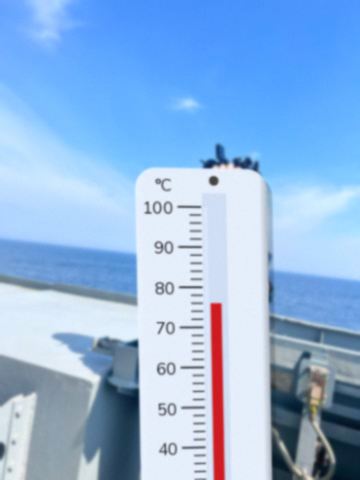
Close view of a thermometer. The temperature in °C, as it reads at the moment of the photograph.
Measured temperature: 76 °C
